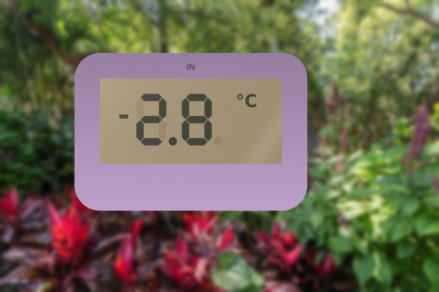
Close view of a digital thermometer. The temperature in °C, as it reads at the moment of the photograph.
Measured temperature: -2.8 °C
